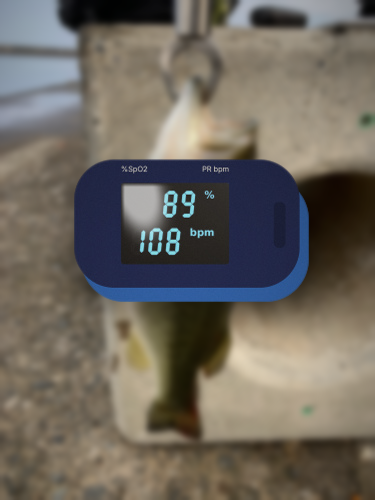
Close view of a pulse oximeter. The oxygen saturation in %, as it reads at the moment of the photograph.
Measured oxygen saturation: 89 %
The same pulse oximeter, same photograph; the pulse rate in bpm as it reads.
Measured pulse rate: 108 bpm
